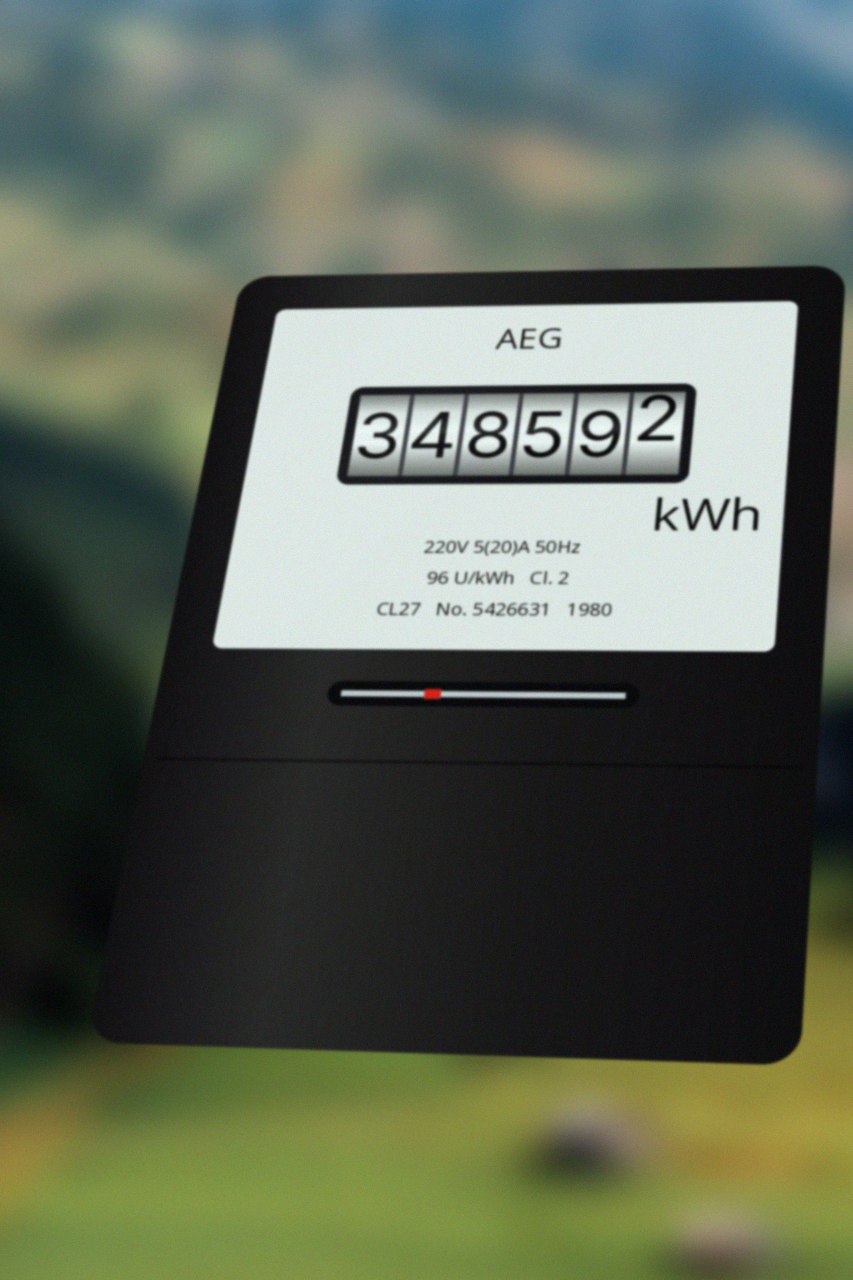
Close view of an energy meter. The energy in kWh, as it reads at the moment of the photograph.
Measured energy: 348592 kWh
